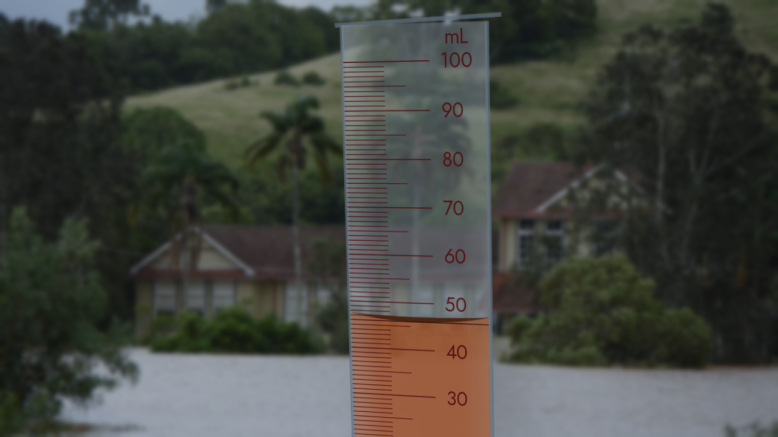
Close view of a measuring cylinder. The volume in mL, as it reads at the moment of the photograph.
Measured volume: 46 mL
